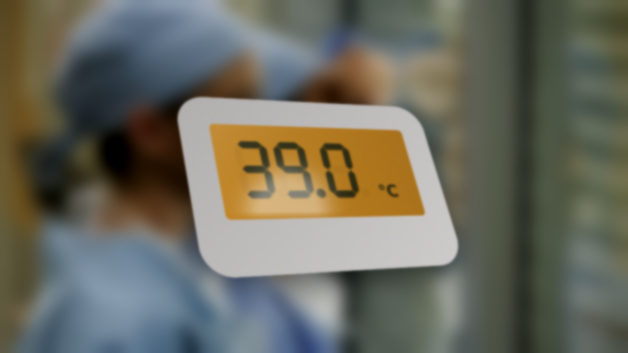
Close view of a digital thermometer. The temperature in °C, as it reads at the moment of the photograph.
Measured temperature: 39.0 °C
